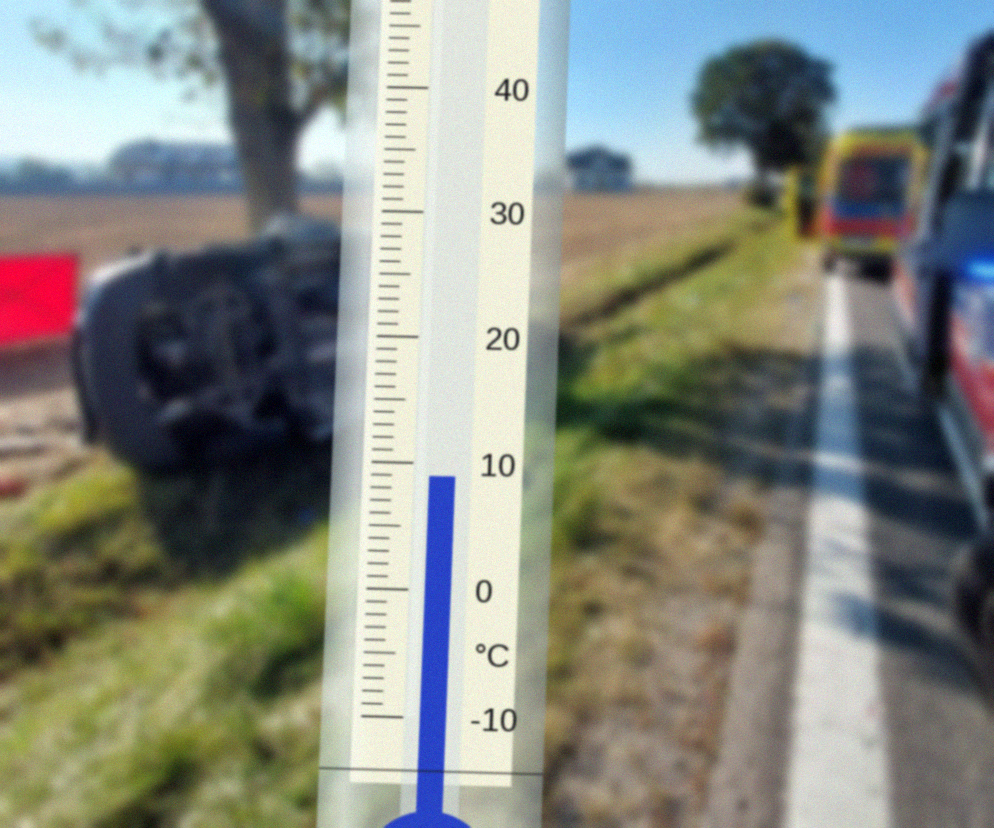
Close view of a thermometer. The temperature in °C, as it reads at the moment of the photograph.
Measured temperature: 9 °C
